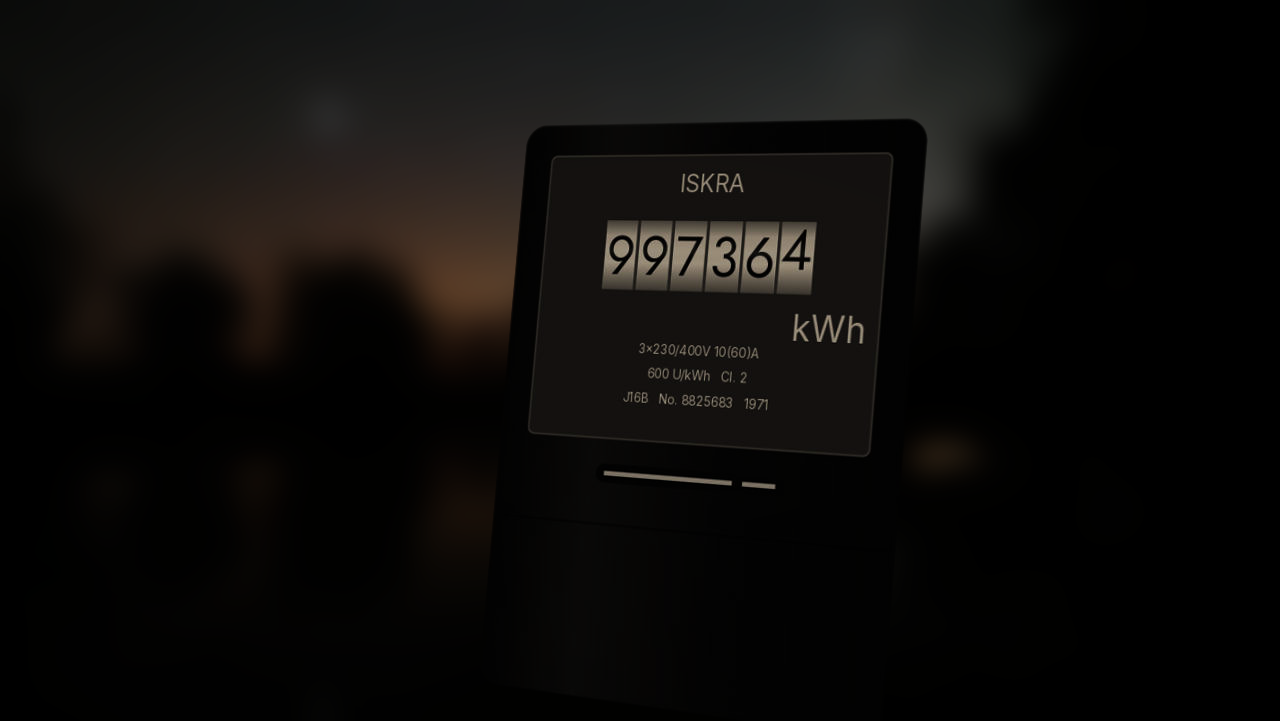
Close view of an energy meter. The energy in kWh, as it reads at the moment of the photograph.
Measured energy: 997364 kWh
